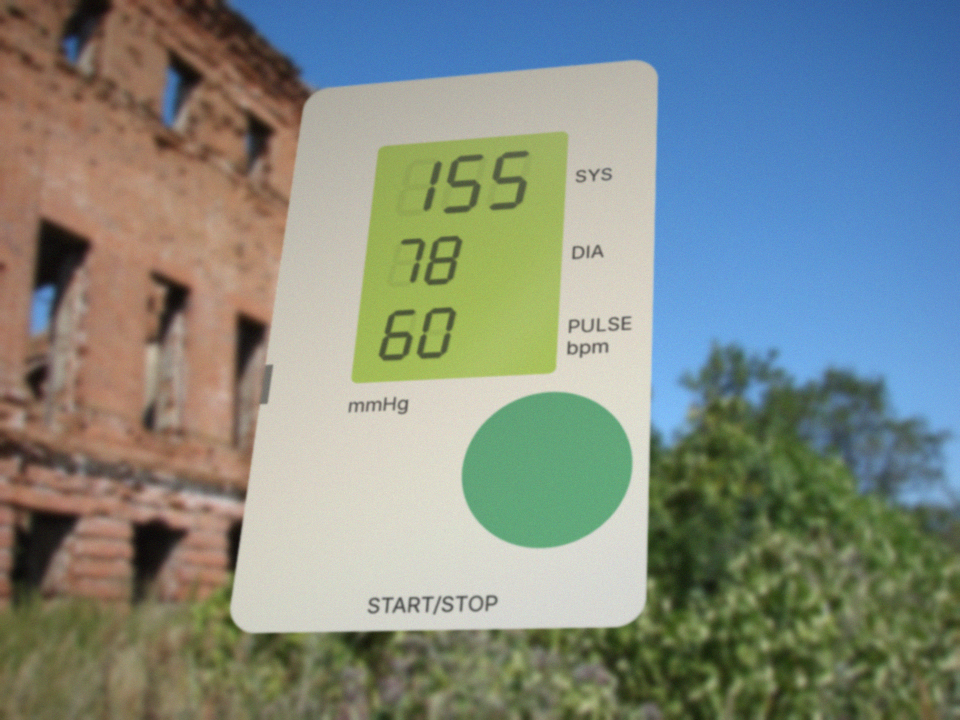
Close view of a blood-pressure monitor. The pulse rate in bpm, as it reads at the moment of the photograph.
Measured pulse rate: 60 bpm
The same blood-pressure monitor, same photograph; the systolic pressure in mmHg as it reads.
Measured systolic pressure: 155 mmHg
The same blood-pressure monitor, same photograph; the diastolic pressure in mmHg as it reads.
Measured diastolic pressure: 78 mmHg
